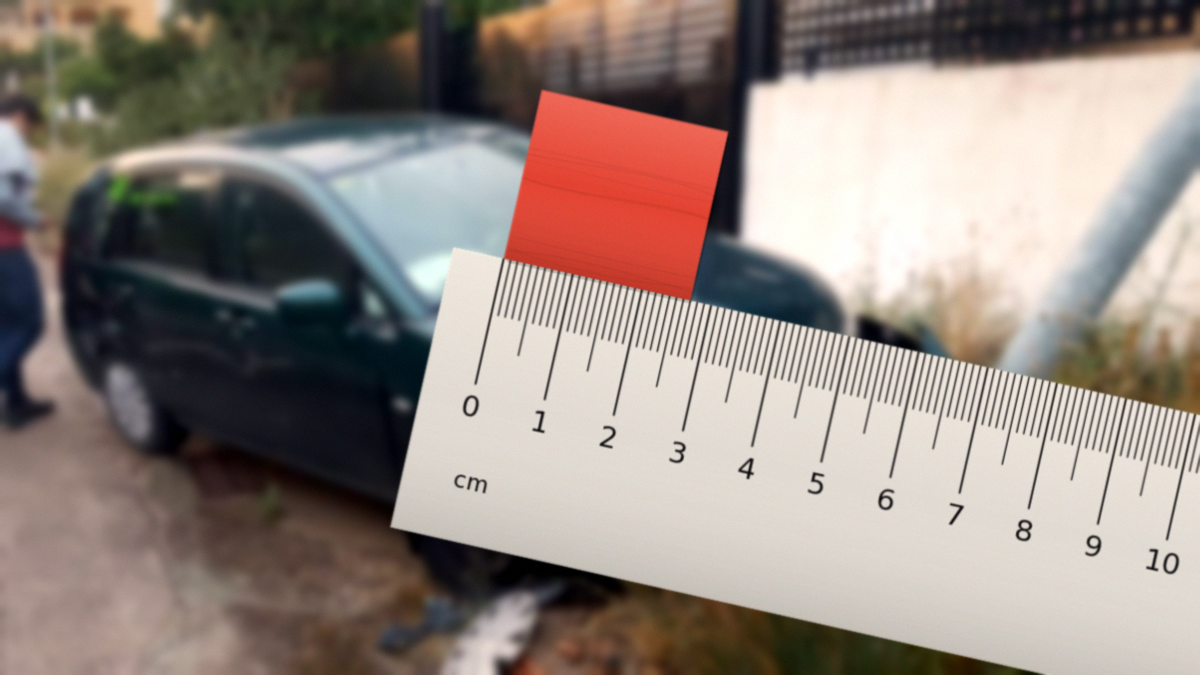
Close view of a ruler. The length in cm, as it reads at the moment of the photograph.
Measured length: 2.7 cm
